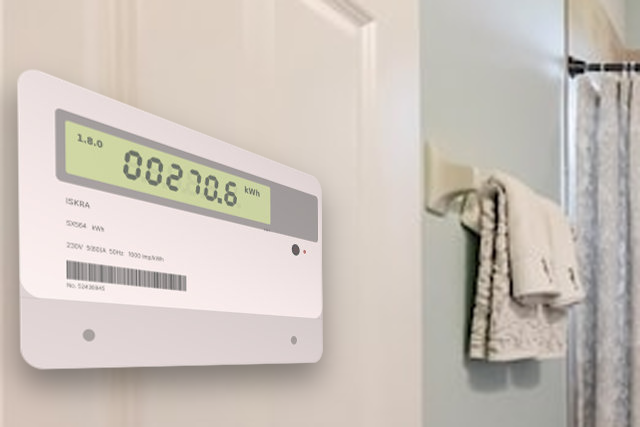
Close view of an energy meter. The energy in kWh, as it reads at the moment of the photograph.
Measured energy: 270.6 kWh
